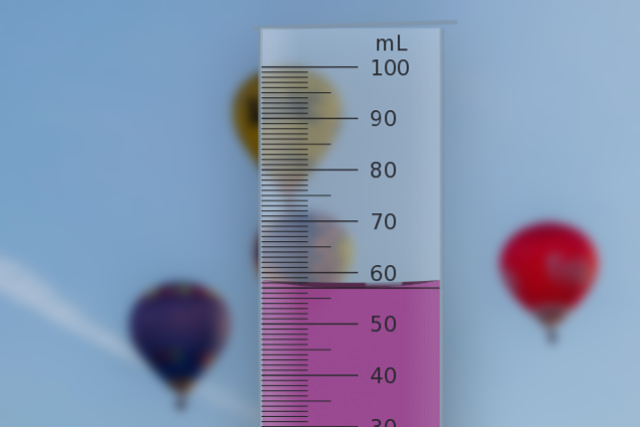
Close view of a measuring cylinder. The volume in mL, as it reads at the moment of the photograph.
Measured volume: 57 mL
